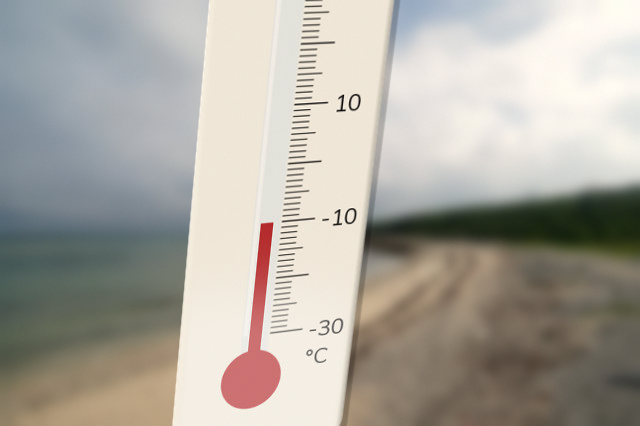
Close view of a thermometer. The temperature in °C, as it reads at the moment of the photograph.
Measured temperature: -10 °C
